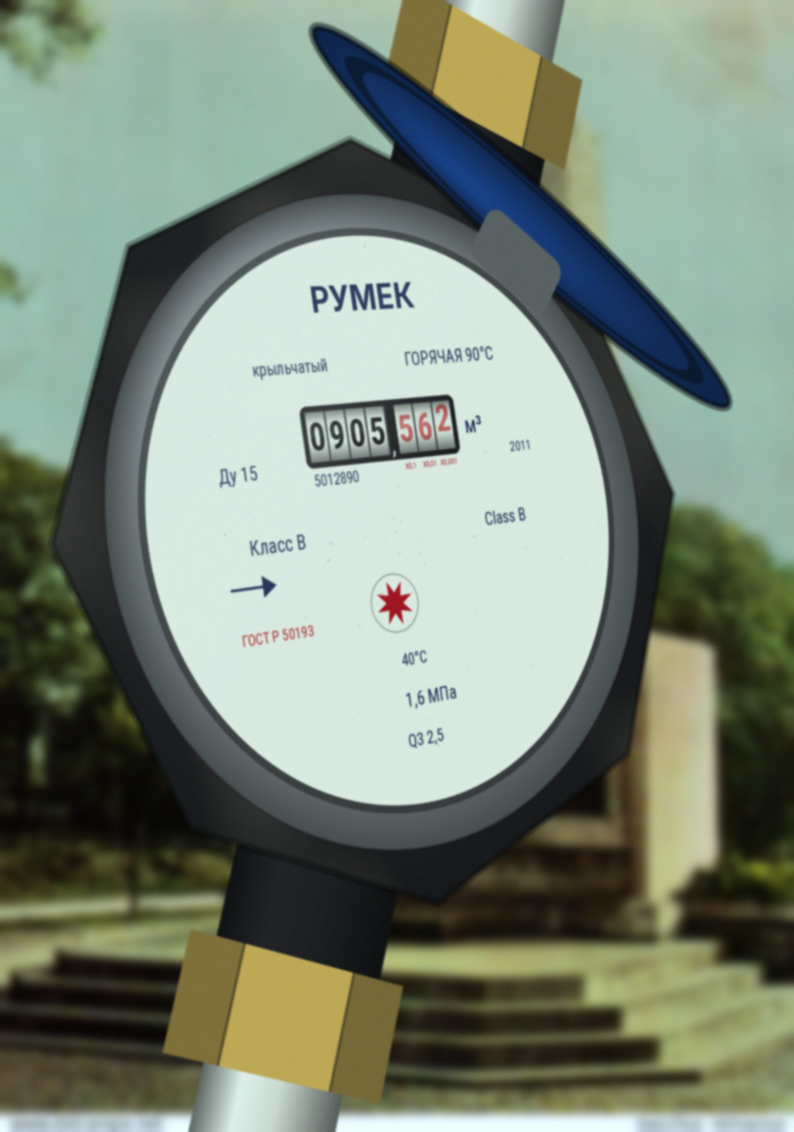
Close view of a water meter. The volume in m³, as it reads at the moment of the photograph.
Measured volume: 905.562 m³
